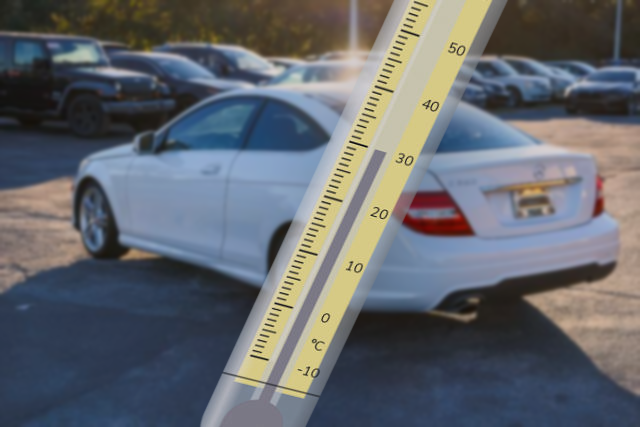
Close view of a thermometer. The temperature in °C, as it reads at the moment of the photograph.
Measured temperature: 30 °C
